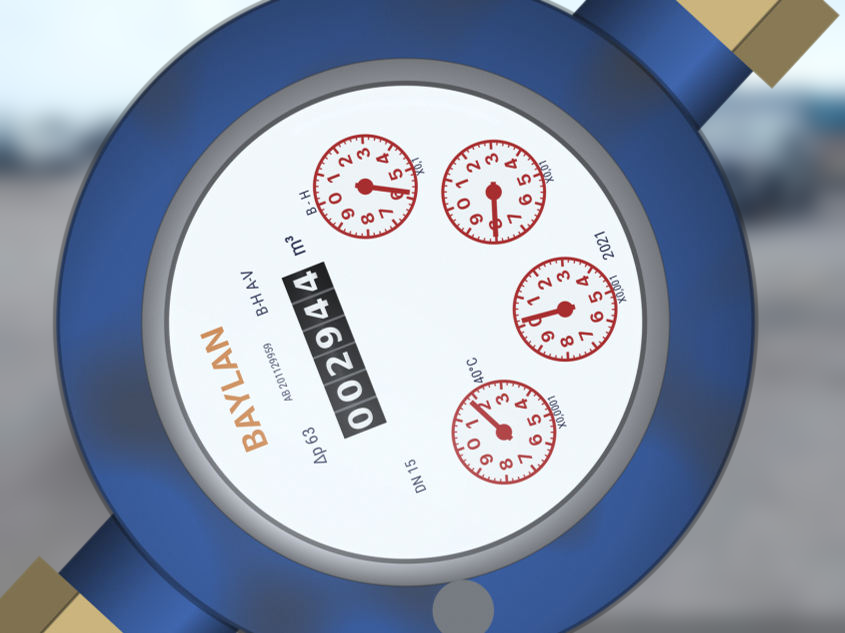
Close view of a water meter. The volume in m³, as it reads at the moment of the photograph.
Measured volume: 2944.5801 m³
